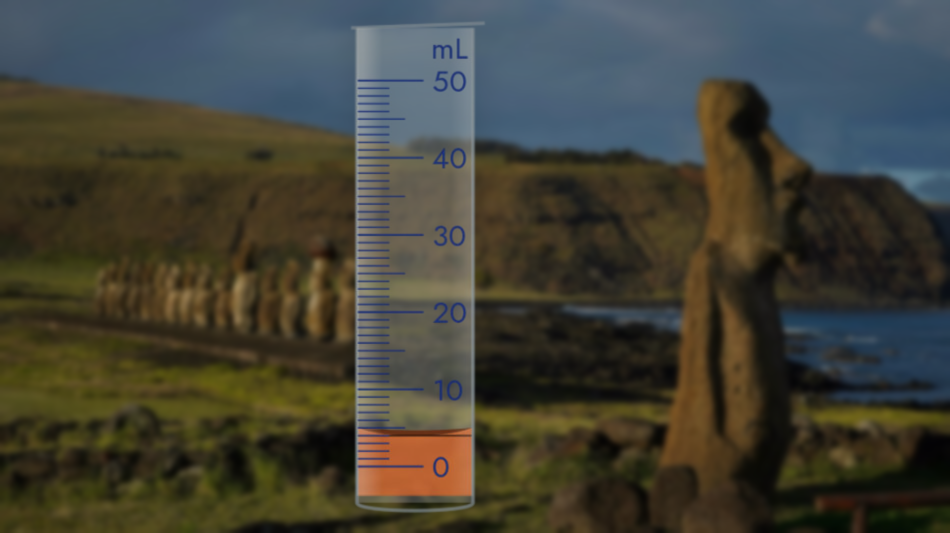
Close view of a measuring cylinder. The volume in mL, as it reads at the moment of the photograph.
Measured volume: 4 mL
